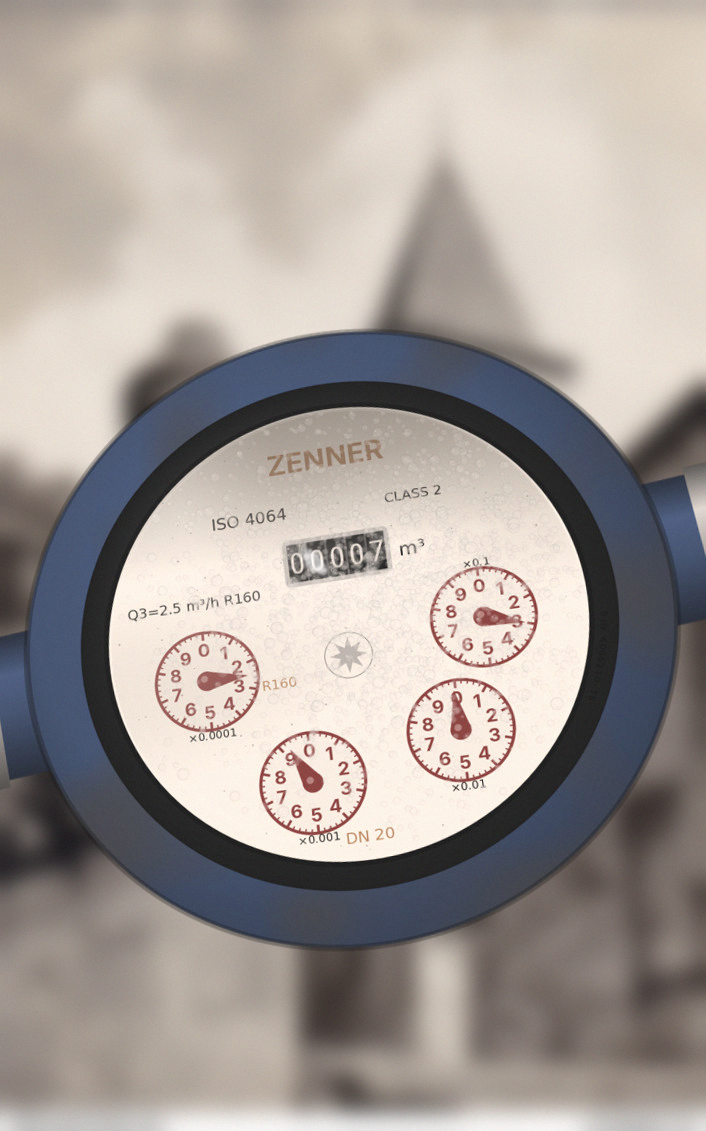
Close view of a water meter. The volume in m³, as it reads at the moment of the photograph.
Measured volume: 7.2992 m³
